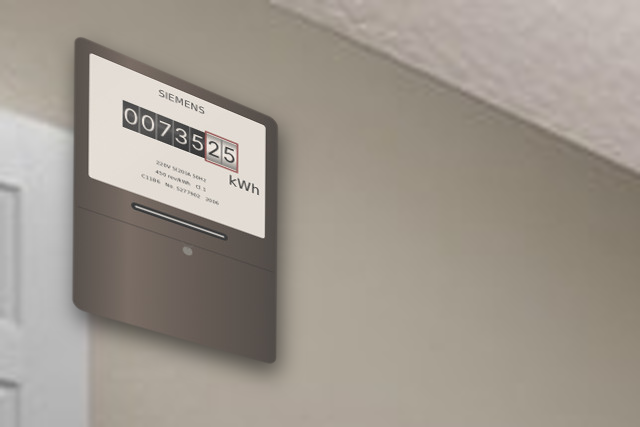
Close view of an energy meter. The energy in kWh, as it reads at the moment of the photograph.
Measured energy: 735.25 kWh
